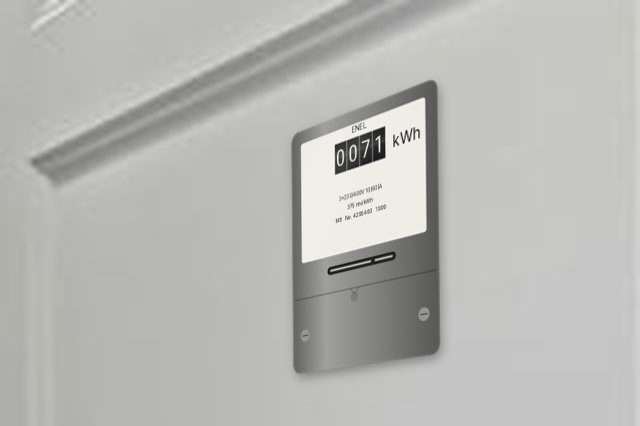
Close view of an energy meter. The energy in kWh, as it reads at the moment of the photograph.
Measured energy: 71 kWh
